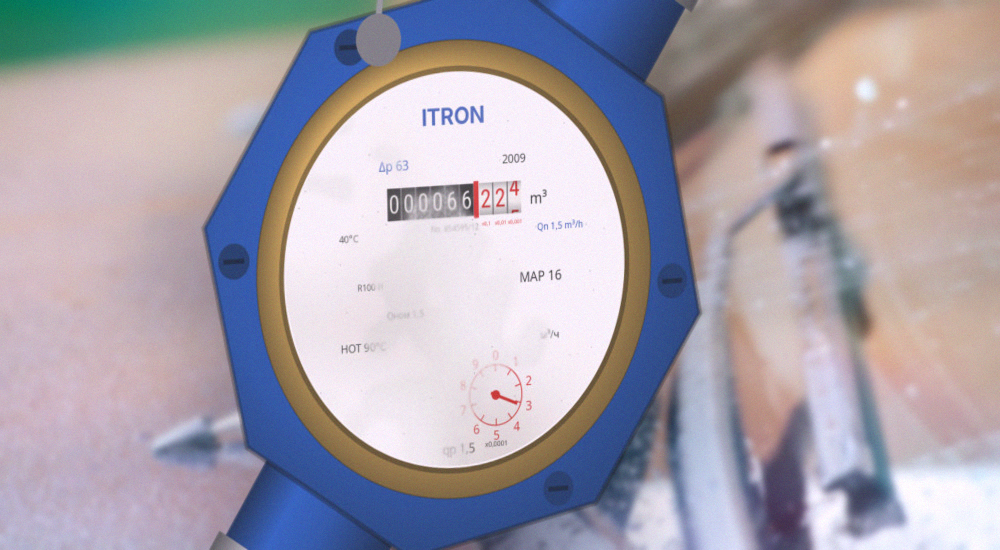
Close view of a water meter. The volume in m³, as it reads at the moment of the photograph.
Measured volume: 66.2243 m³
